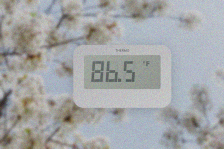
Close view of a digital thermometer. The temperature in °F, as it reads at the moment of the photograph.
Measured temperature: 86.5 °F
